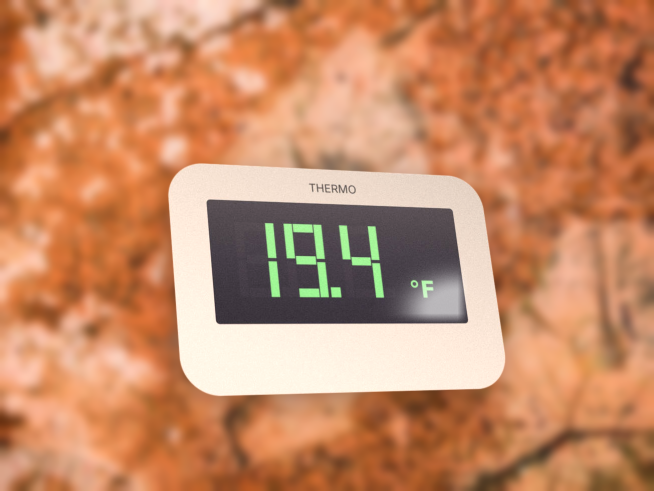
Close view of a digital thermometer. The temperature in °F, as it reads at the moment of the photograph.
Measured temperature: 19.4 °F
